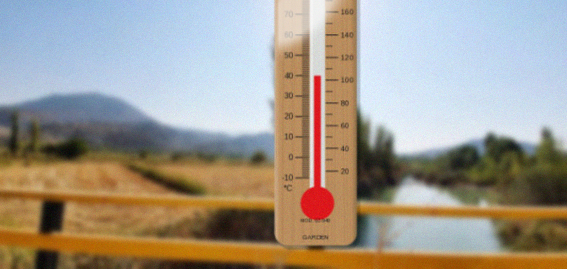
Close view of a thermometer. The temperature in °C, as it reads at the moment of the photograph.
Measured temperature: 40 °C
